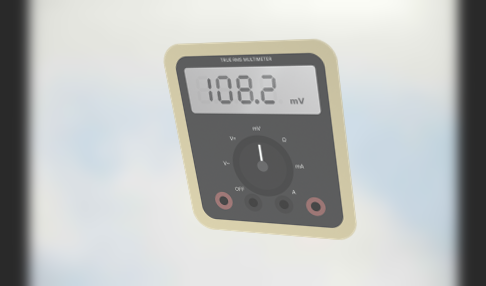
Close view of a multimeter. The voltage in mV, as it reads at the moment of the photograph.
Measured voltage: 108.2 mV
